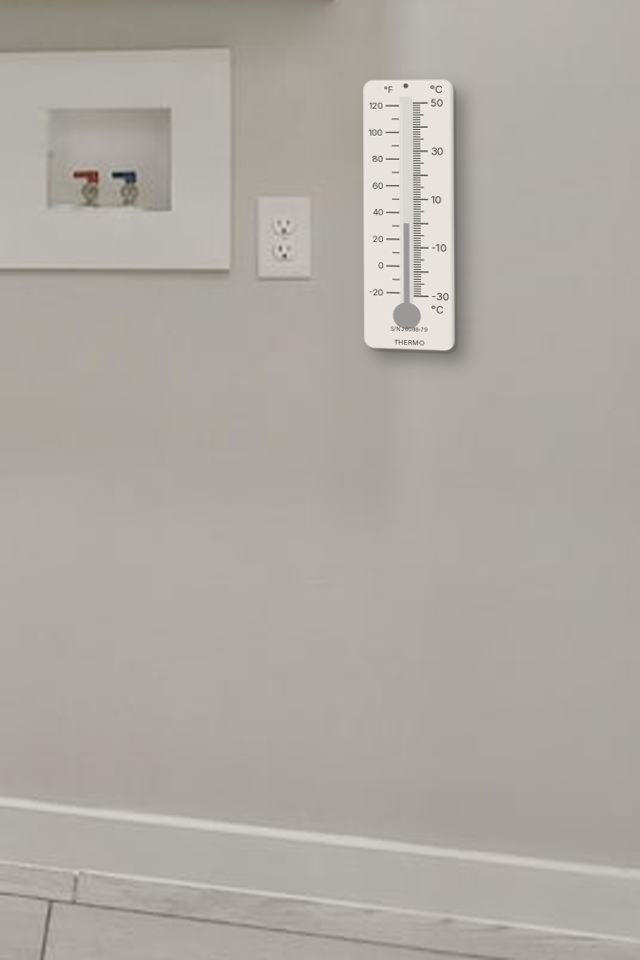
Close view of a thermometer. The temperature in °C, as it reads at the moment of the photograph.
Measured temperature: 0 °C
